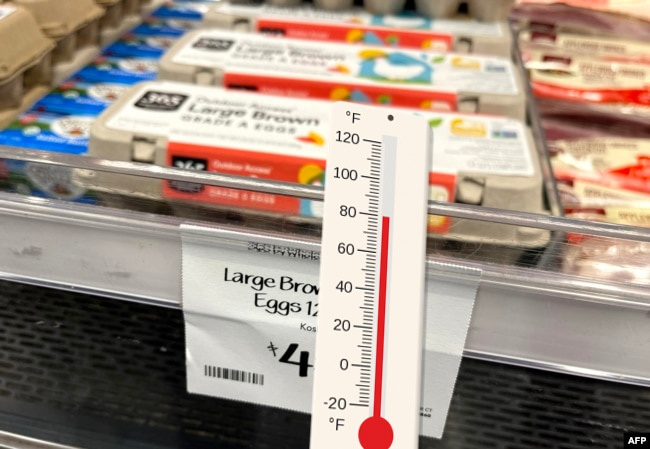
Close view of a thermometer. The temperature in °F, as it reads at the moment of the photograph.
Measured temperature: 80 °F
